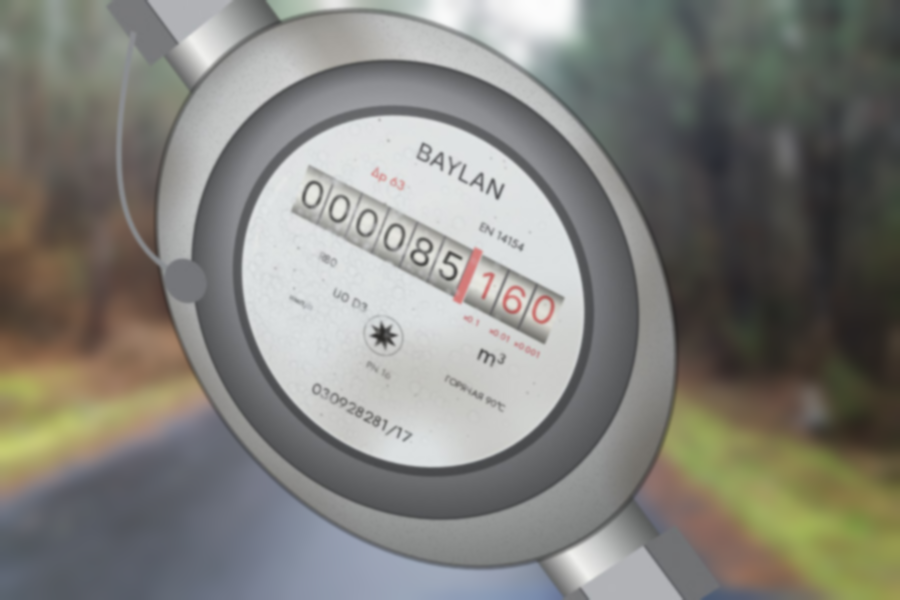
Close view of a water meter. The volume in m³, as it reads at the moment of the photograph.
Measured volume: 85.160 m³
